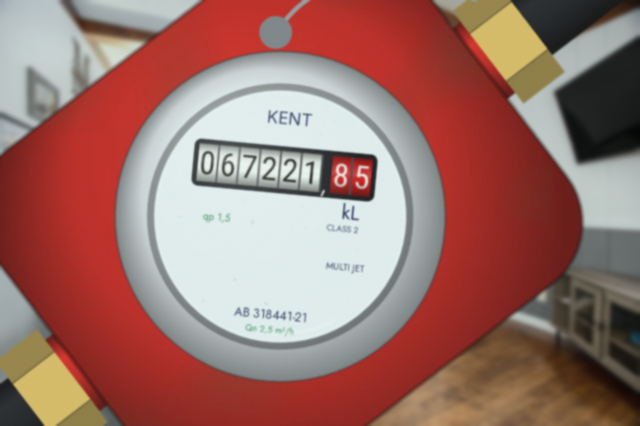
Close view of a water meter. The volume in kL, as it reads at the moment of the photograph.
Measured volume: 67221.85 kL
